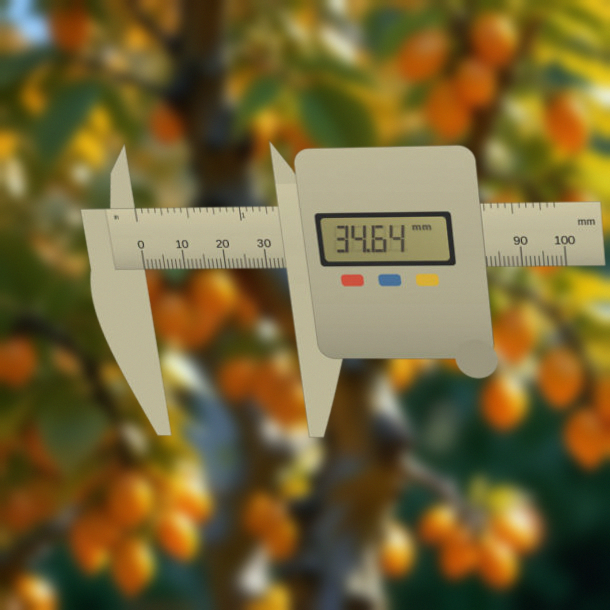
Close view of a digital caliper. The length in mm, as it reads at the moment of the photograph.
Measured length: 34.64 mm
